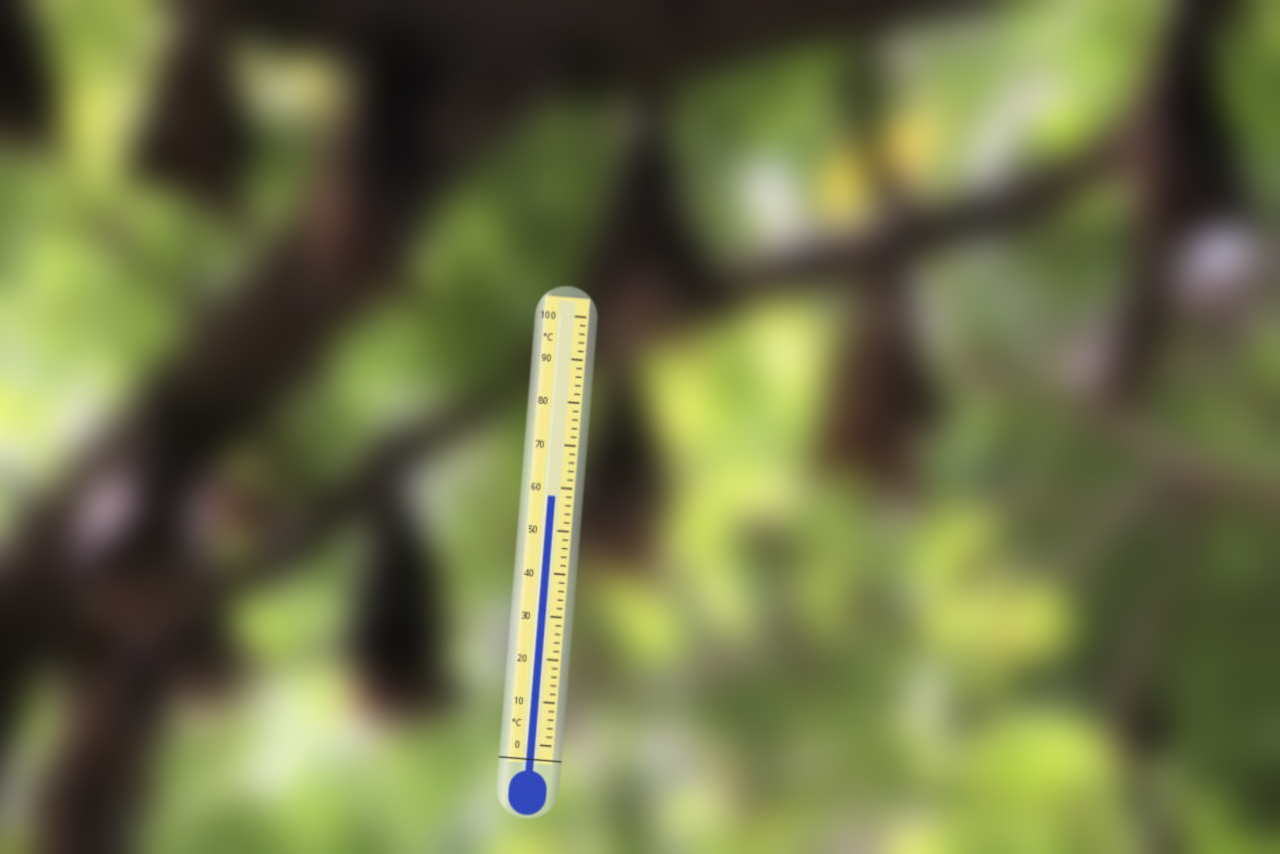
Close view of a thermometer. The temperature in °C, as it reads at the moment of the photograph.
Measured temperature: 58 °C
